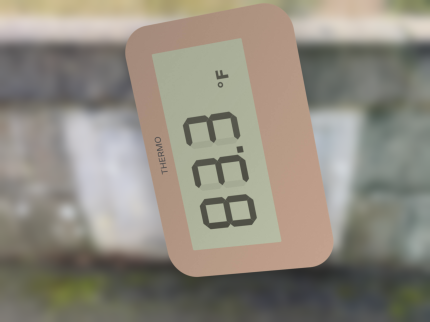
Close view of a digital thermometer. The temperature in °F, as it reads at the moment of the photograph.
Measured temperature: 83.3 °F
